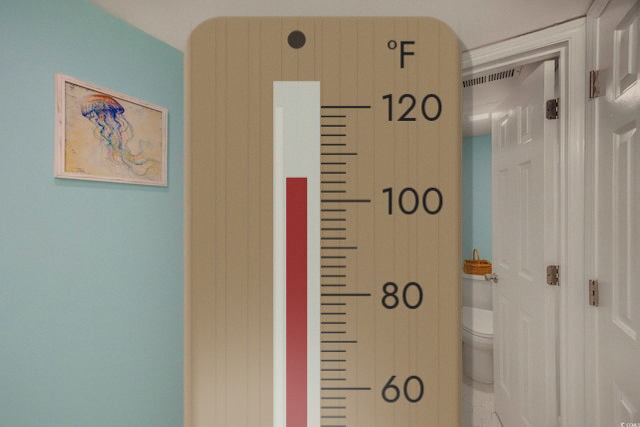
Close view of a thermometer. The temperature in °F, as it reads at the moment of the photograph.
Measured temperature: 105 °F
